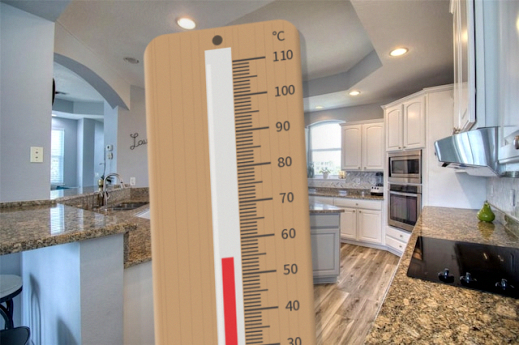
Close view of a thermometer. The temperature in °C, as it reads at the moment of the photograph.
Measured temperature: 55 °C
